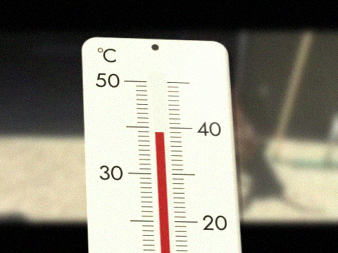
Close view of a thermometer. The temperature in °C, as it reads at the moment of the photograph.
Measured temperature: 39 °C
